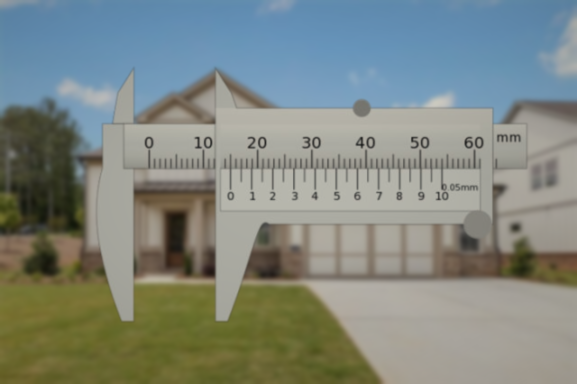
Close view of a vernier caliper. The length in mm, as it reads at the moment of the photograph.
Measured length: 15.0 mm
